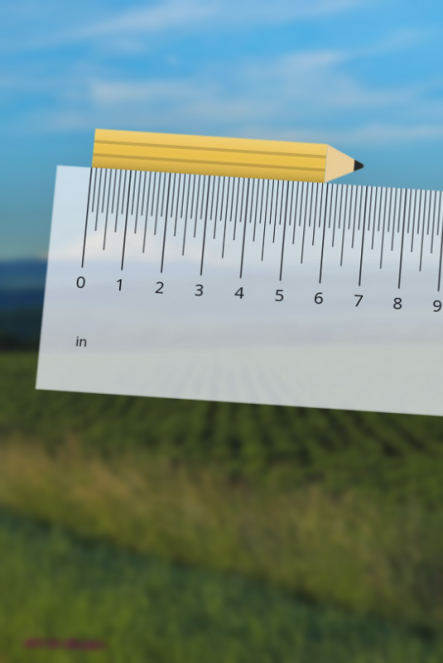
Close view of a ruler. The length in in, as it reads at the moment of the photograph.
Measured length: 6.875 in
